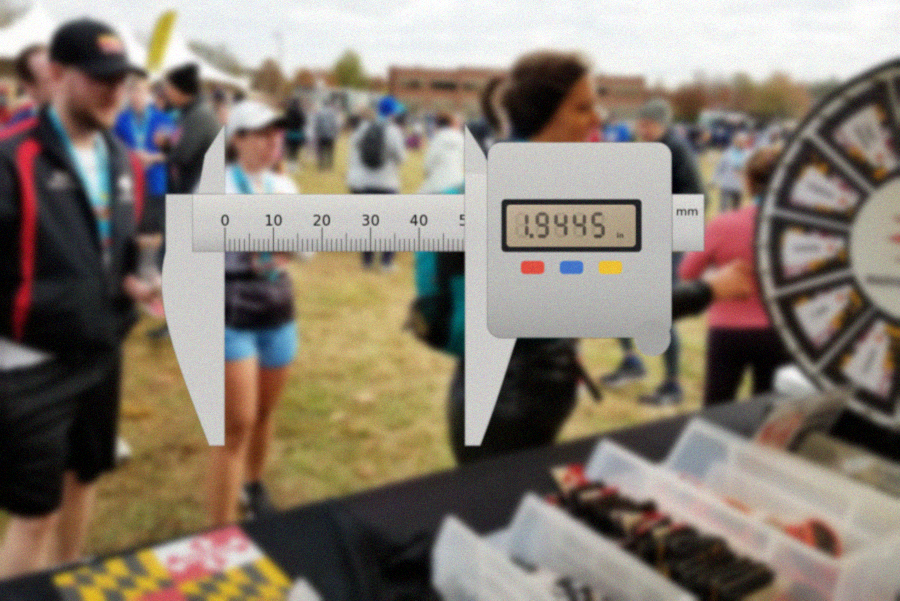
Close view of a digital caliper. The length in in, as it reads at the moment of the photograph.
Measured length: 1.9445 in
